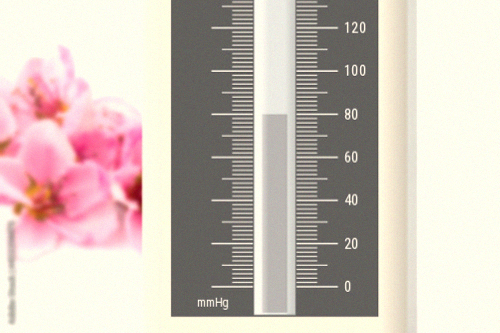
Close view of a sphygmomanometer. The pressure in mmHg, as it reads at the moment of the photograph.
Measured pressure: 80 mmHg
